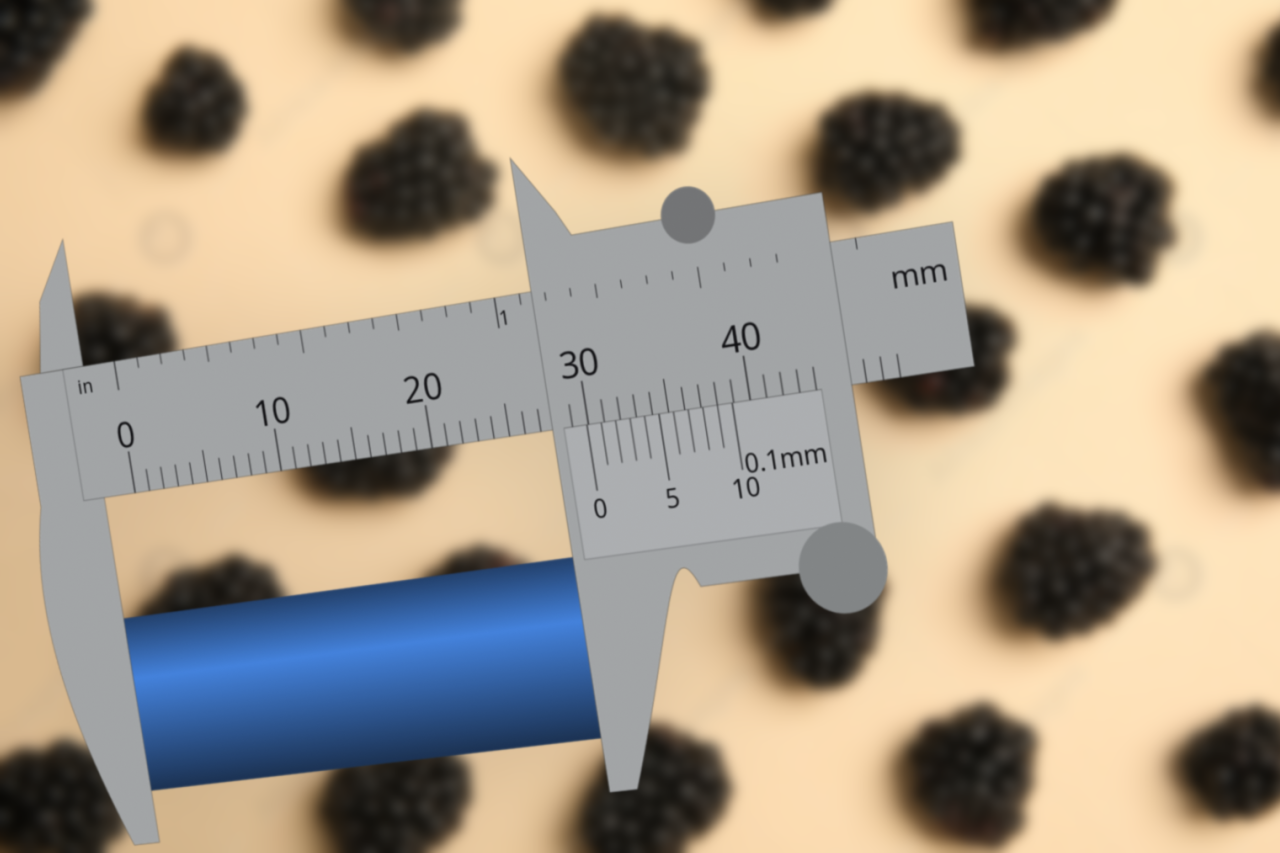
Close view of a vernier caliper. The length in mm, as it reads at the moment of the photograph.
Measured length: 29.9 mm
